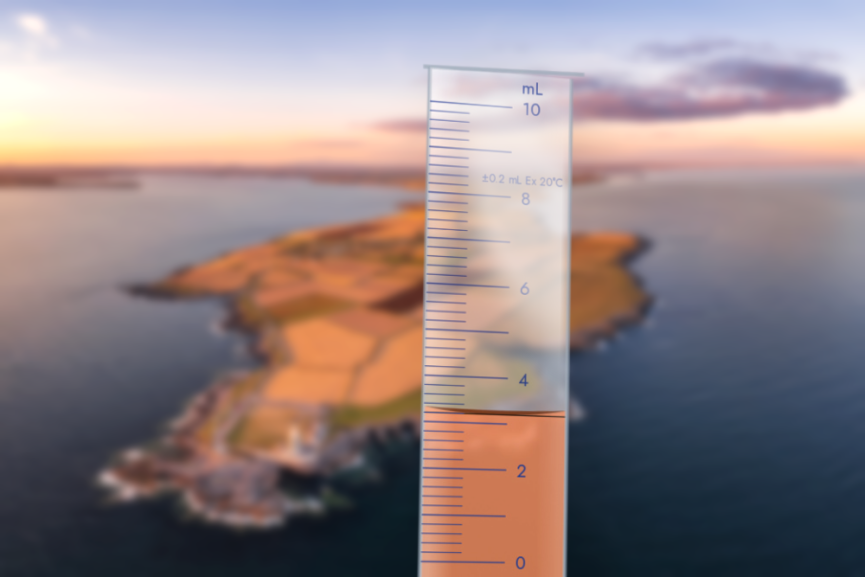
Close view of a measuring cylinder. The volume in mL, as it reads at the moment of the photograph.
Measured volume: 3.2 mL
